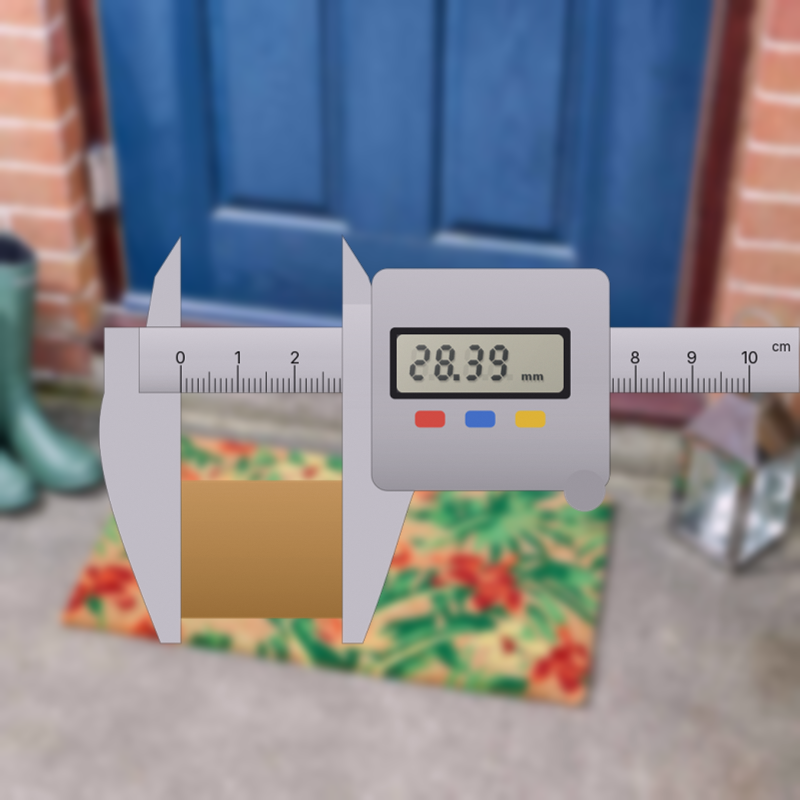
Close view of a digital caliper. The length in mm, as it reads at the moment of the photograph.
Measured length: 28.39 mm
